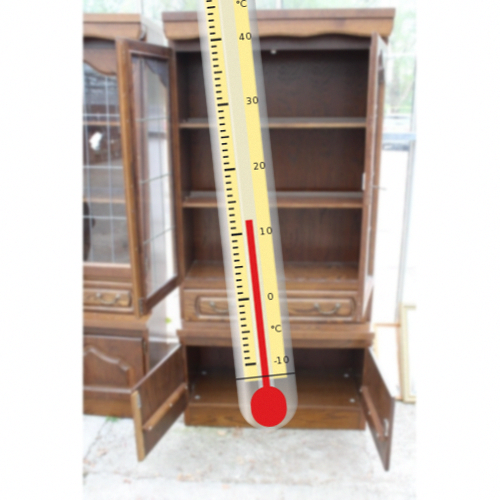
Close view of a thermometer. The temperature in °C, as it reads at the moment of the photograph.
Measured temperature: 12 °C
